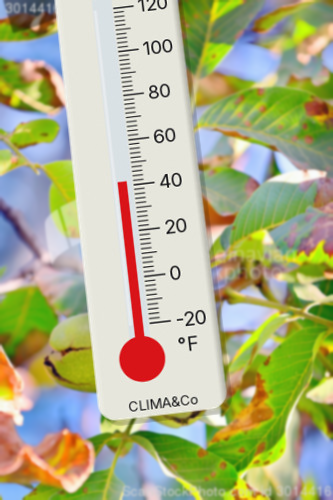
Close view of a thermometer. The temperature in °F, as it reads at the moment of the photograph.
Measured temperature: 42 °F
